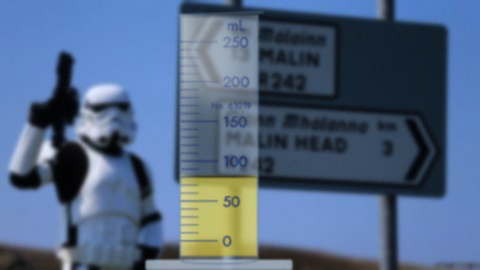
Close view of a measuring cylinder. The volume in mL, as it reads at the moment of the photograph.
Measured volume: 80 mL
